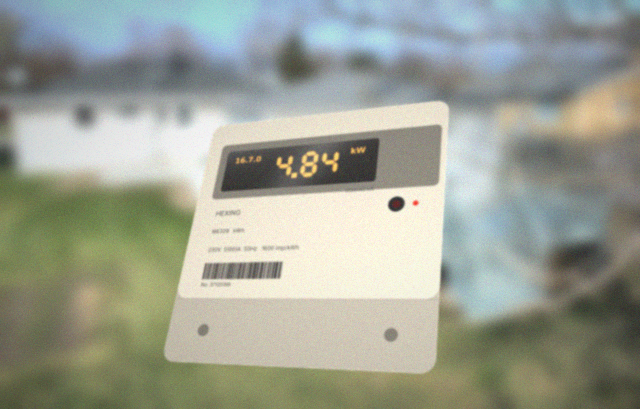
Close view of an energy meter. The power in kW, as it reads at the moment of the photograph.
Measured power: 4.84 kW
